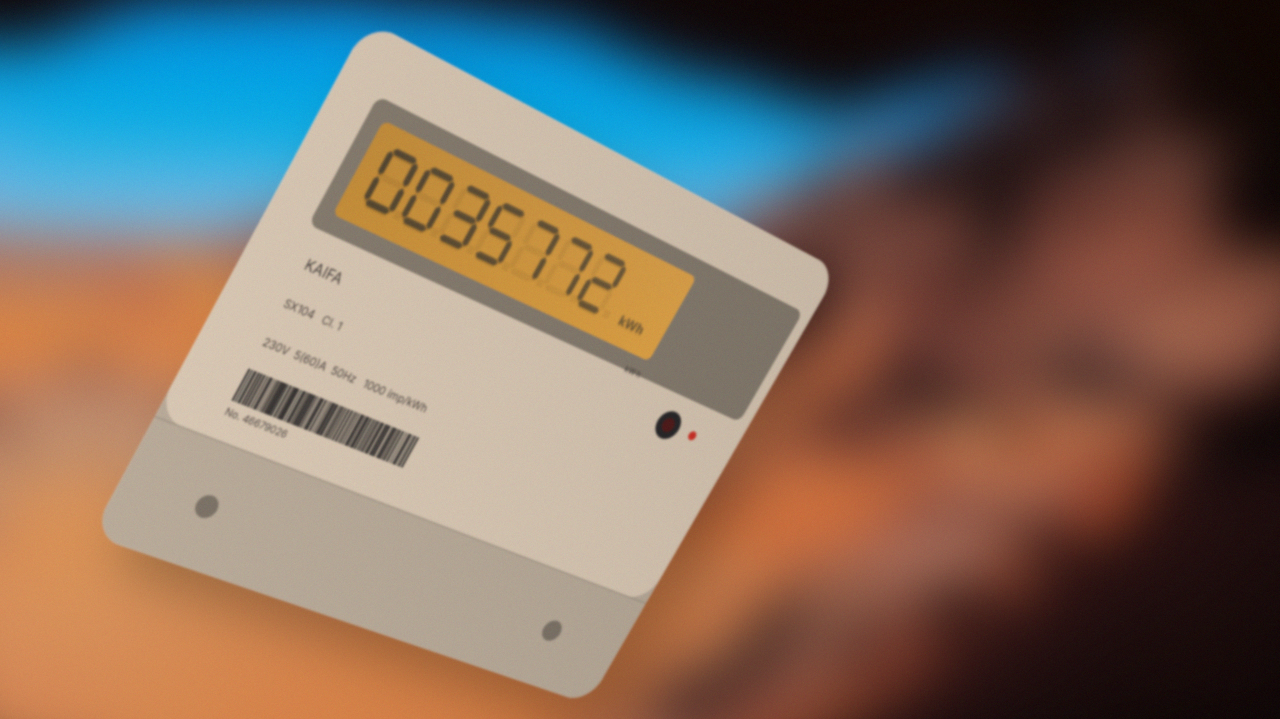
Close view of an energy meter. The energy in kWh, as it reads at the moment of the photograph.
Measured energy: 35772 kWh
